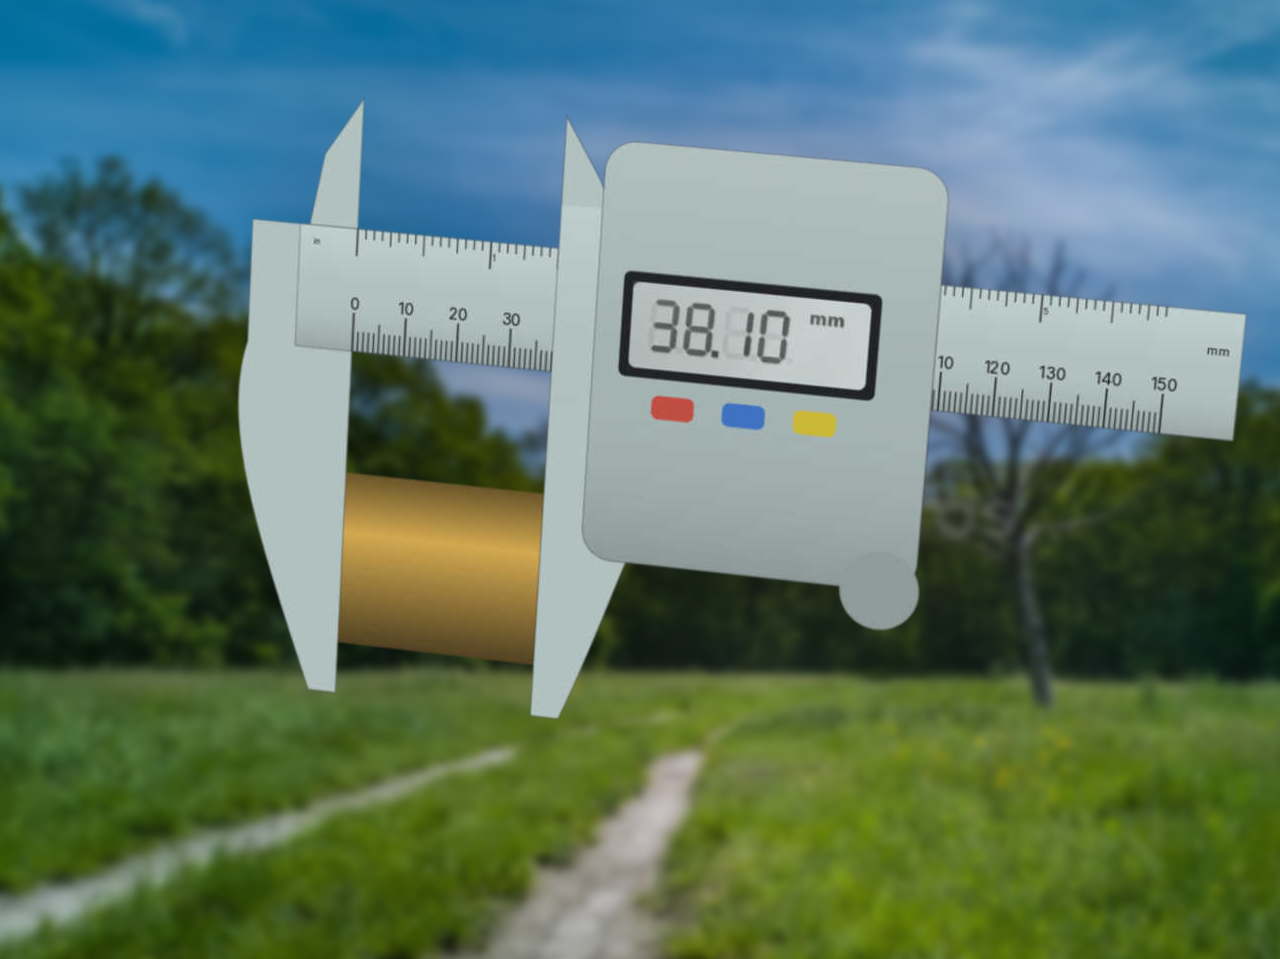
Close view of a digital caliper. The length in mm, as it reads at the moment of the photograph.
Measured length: 38.10 mm
